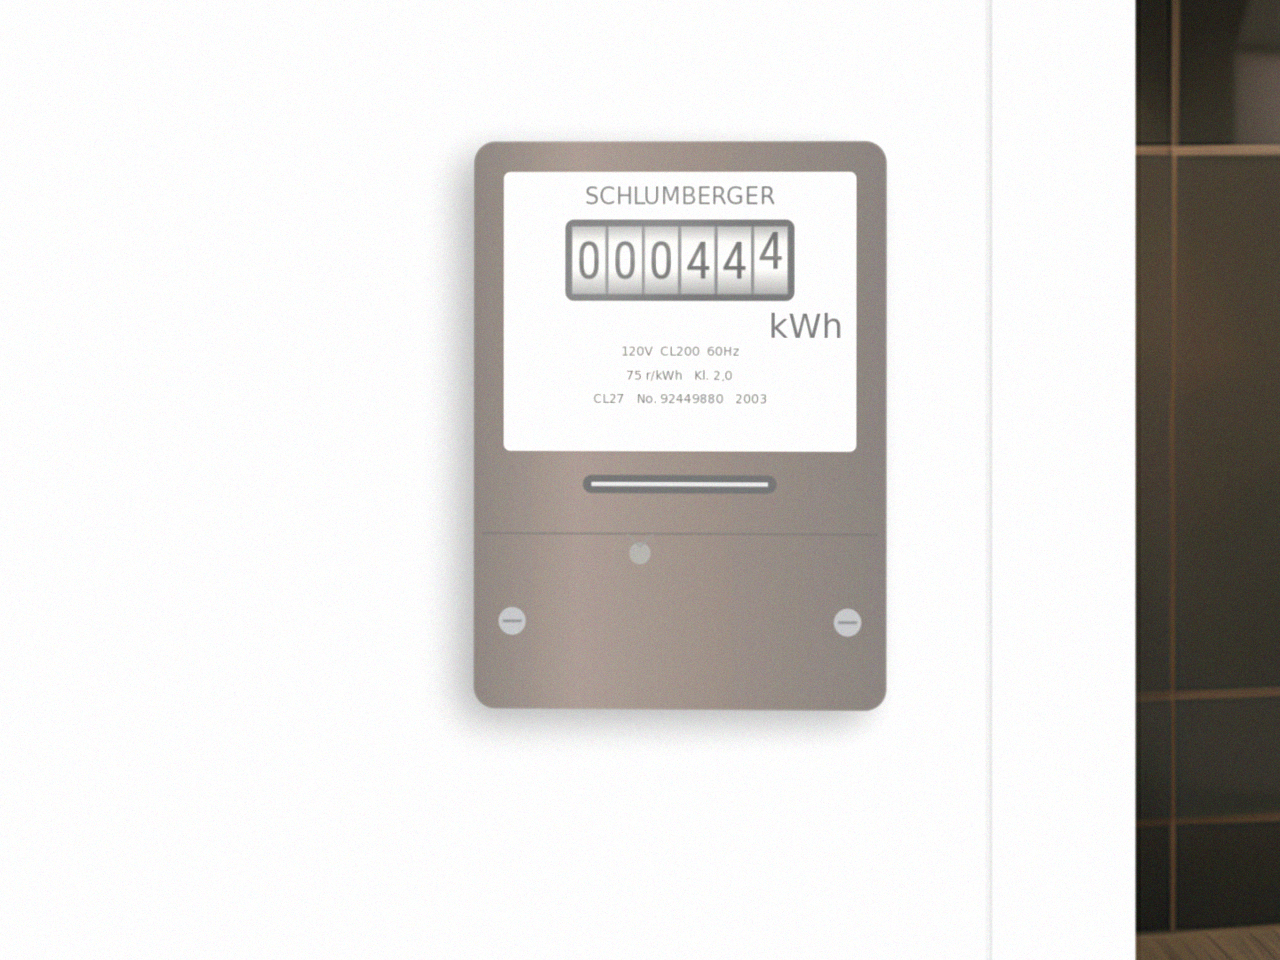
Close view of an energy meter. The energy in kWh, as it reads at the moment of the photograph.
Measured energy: 444 kWh
